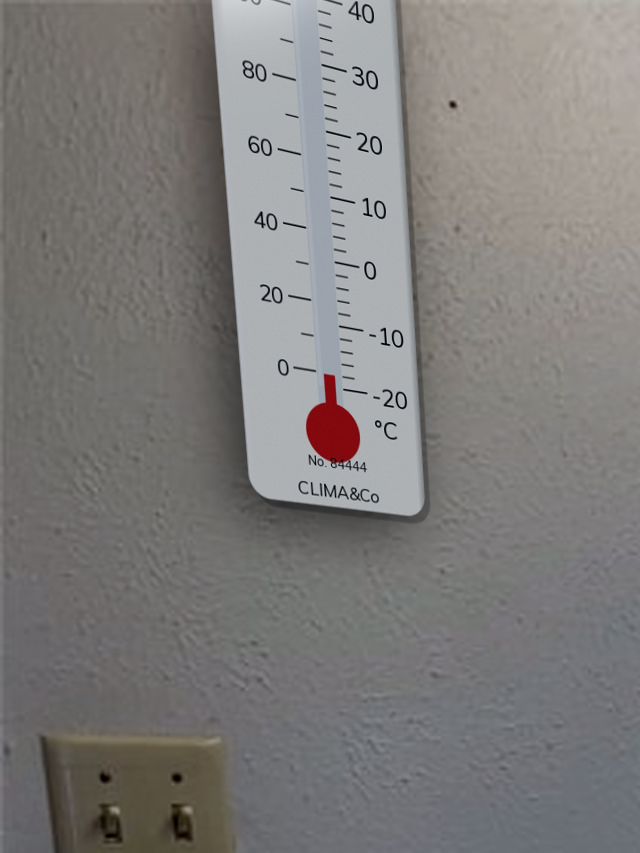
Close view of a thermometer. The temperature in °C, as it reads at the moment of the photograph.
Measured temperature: -18 °C
